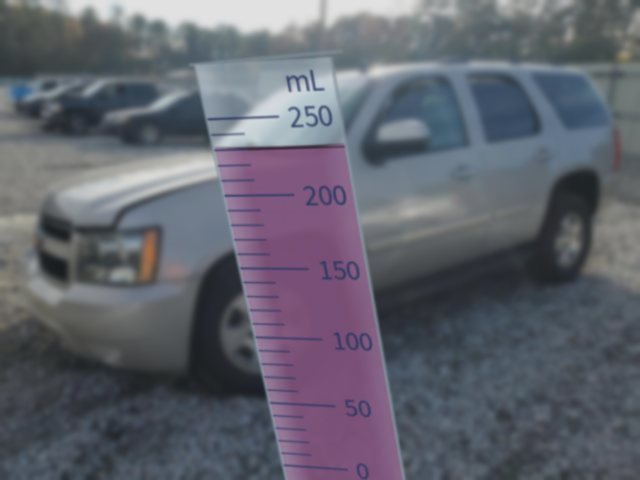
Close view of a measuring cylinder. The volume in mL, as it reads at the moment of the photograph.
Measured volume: 230 mL
